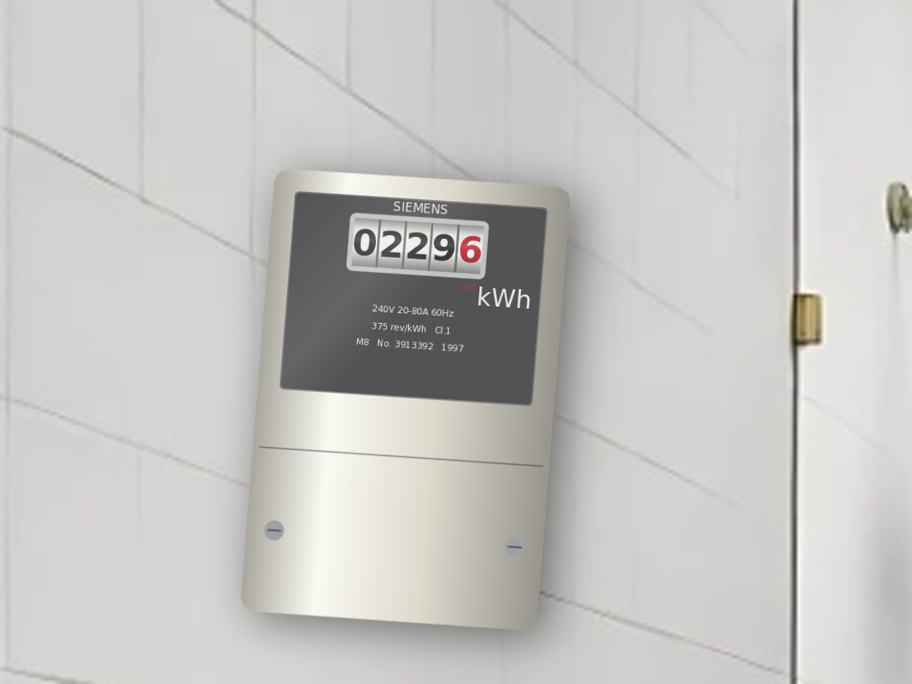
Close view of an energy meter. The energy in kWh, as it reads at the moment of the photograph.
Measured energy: 229.6 kWh
